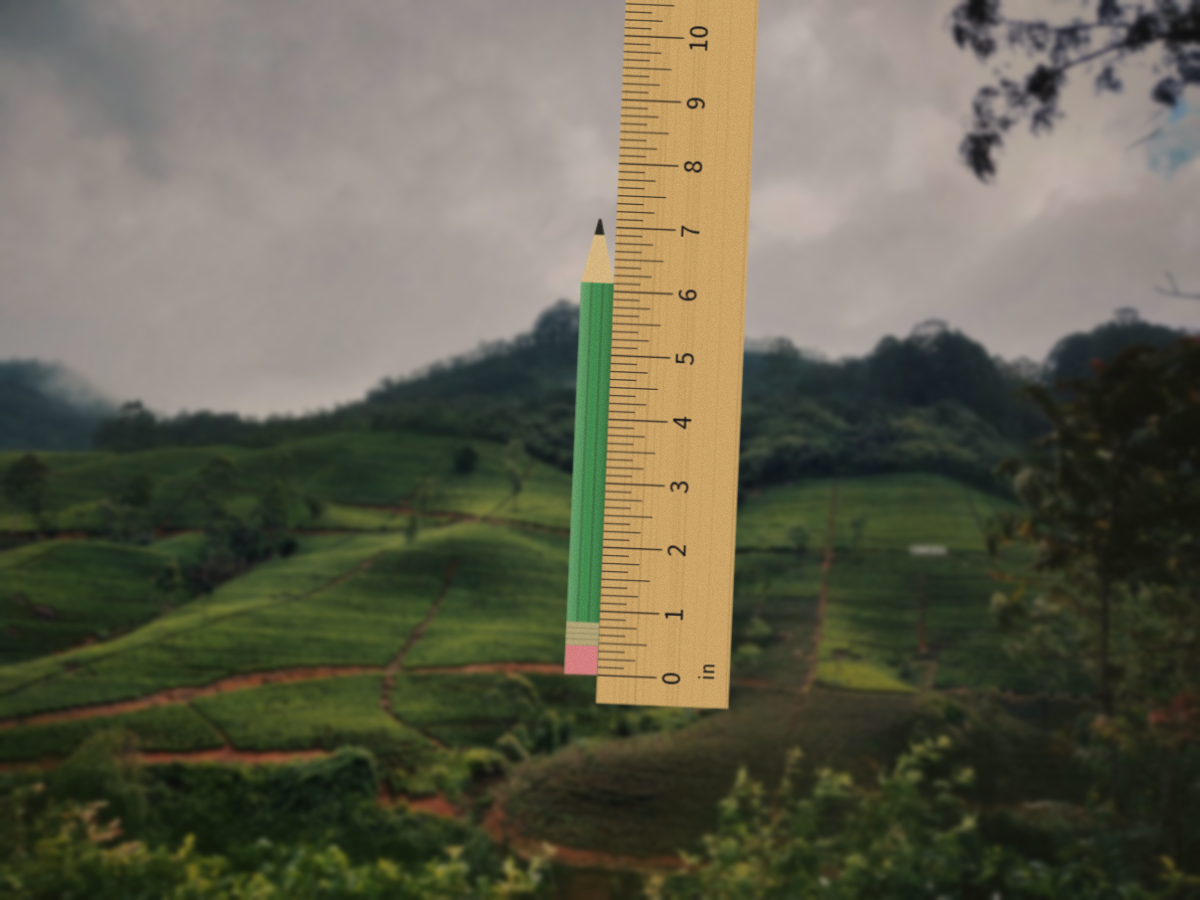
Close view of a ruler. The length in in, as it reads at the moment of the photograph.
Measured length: 7.125 in
